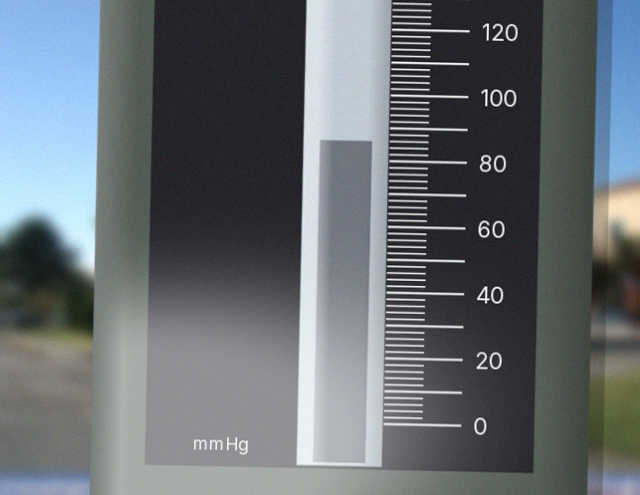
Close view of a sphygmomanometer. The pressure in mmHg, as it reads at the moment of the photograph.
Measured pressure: 86 mmHg
